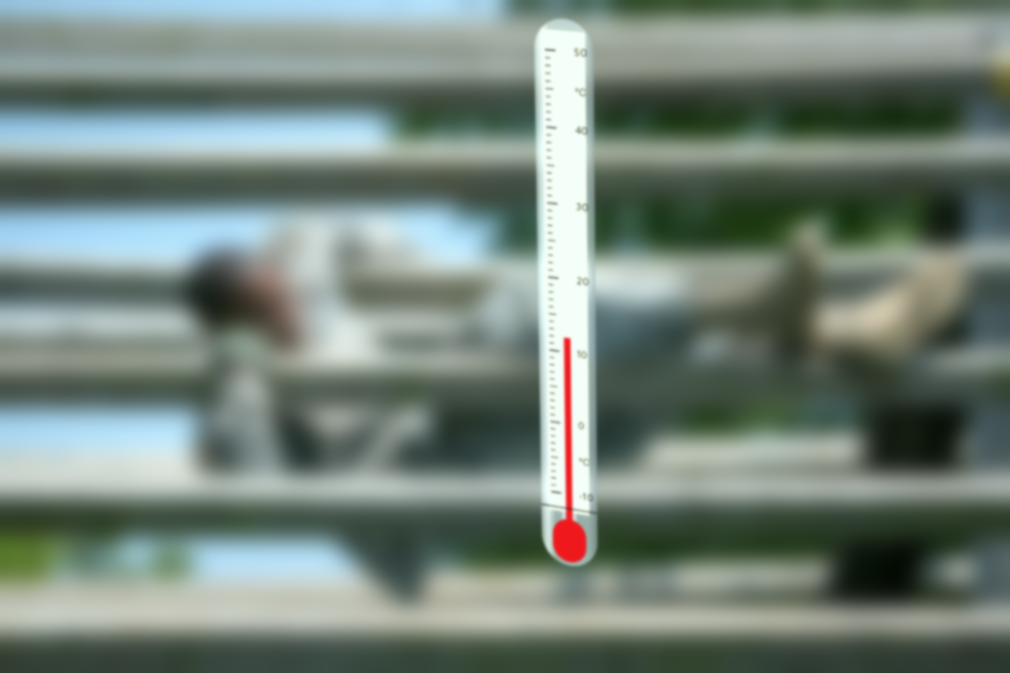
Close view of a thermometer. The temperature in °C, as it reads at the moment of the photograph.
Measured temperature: 12 °C
